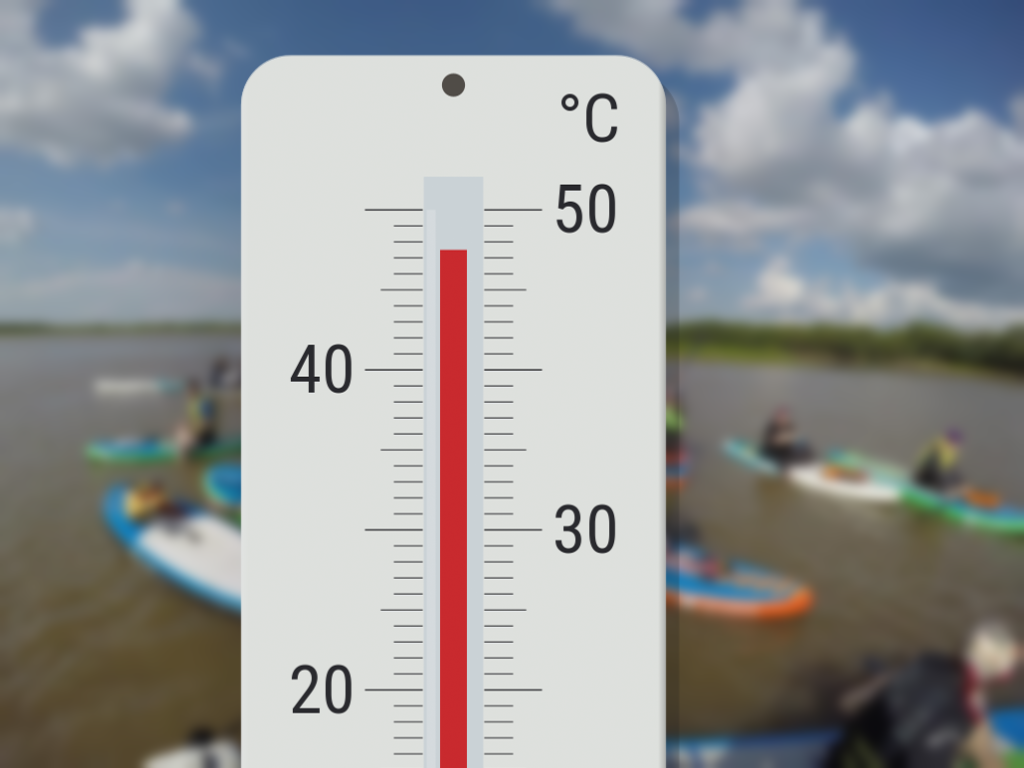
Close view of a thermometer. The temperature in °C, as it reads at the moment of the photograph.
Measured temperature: 47.5 °C
